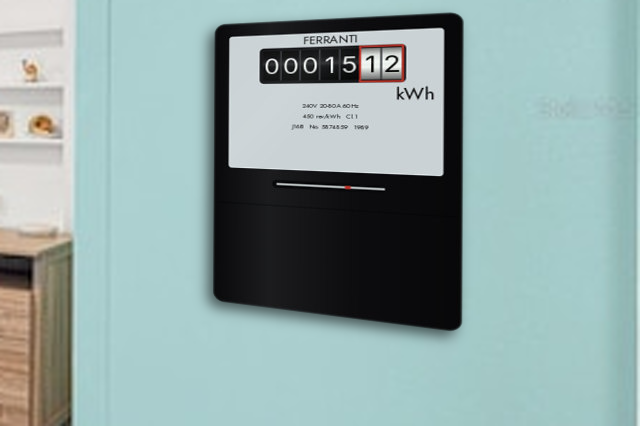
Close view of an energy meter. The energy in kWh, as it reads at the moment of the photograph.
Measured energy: 15.12 kWh
